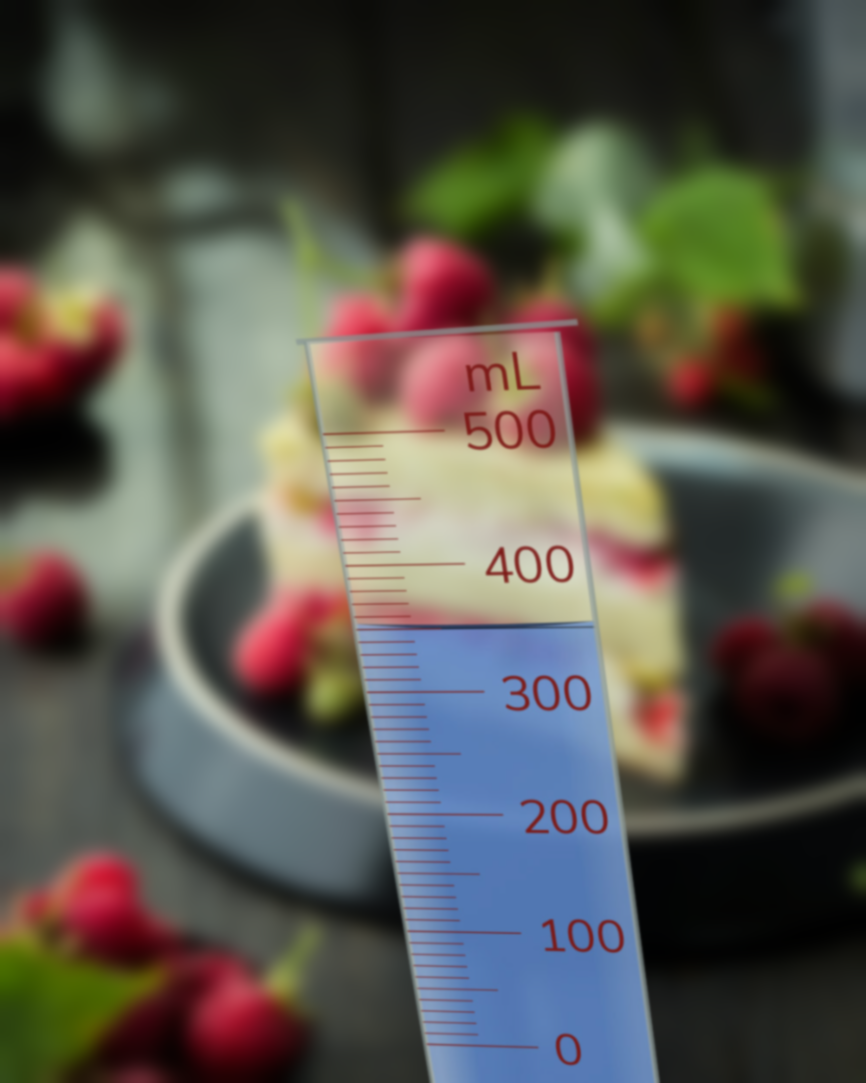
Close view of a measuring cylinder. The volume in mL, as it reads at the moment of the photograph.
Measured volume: 350 mL
